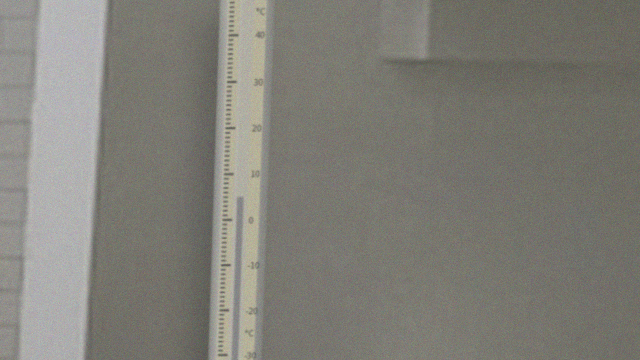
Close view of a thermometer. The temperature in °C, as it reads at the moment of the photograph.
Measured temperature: 5 °C
